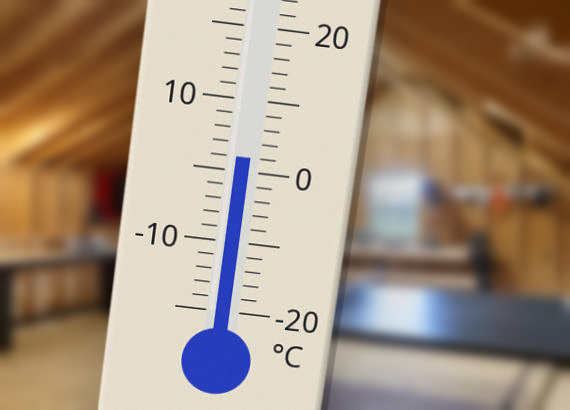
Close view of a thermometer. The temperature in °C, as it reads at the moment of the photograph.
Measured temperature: 2 °C
